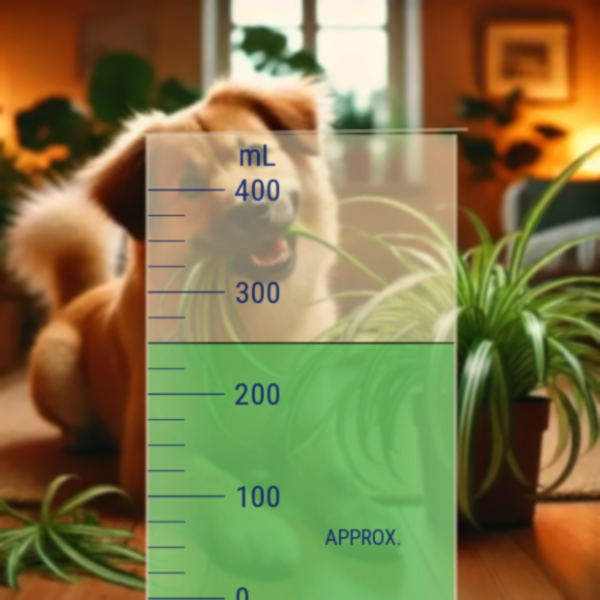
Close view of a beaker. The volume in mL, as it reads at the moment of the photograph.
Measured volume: 250 mL
